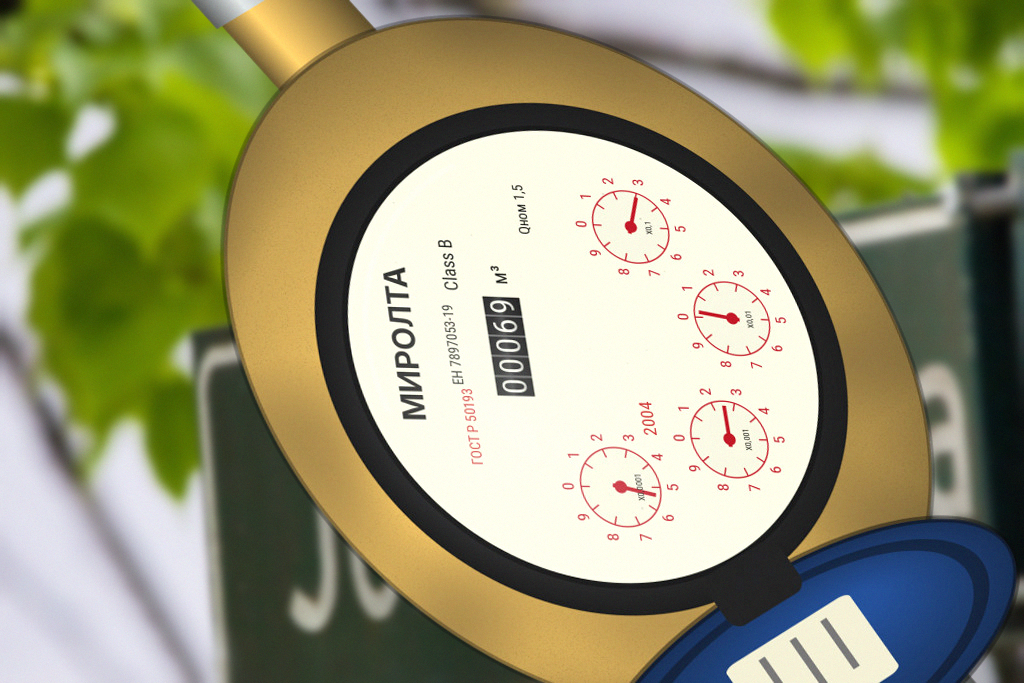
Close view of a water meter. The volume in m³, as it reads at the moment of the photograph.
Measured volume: 69.3025 m³
